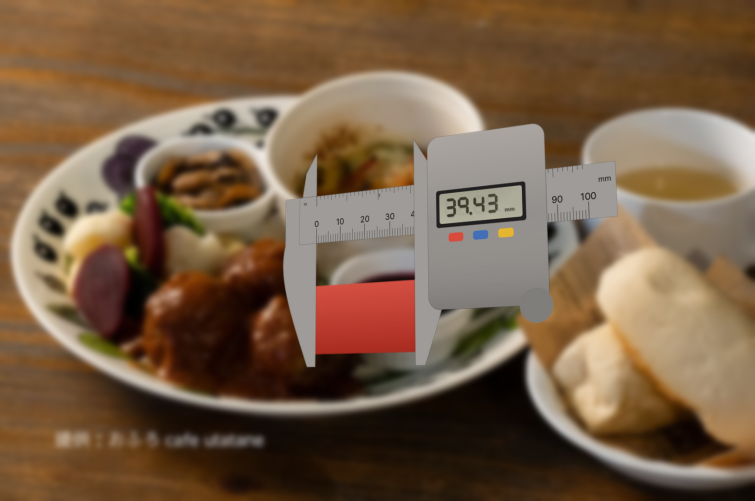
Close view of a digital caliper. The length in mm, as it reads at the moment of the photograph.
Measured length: 39.43 mm
